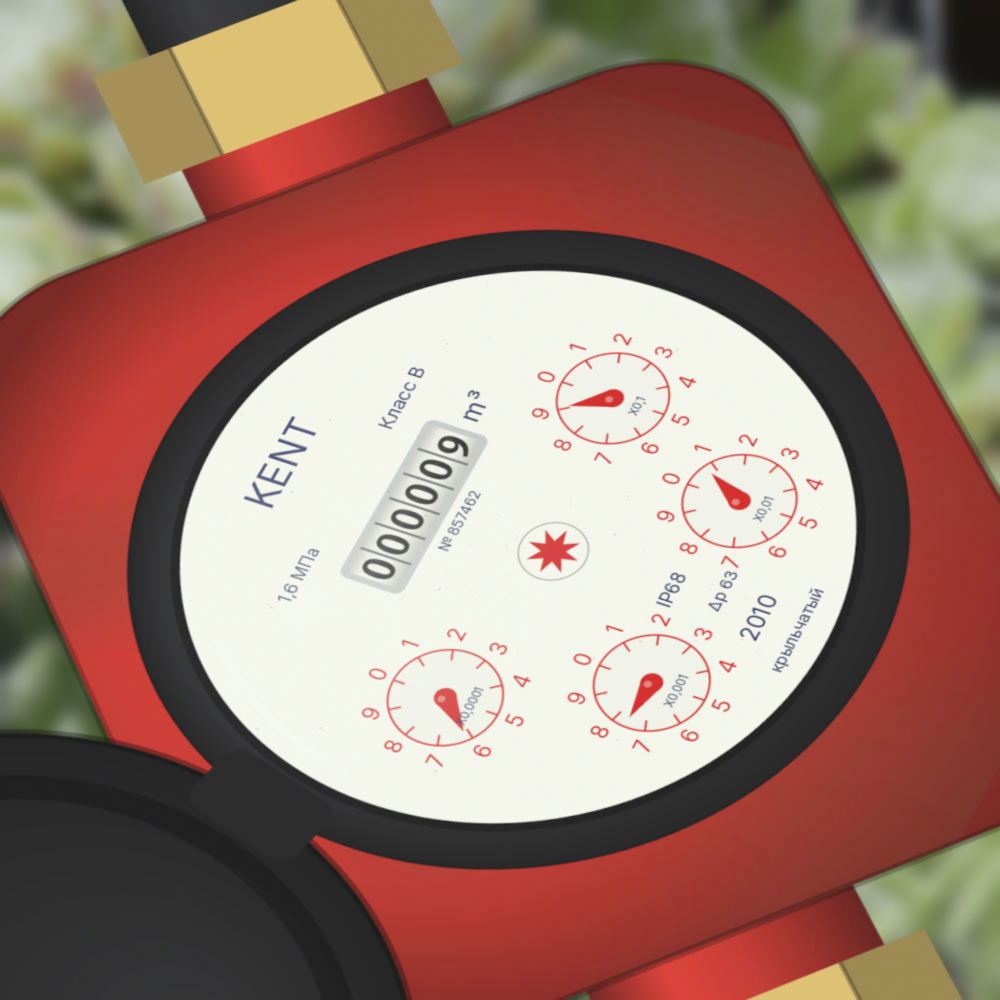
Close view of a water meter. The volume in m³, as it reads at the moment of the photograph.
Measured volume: 8.9076 m³
